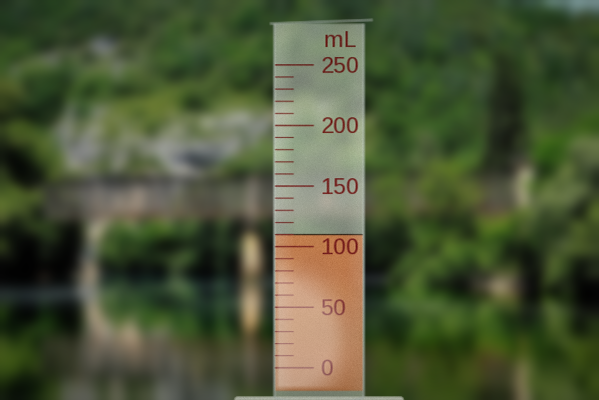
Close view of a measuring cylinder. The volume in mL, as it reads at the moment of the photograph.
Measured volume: 110 mL
